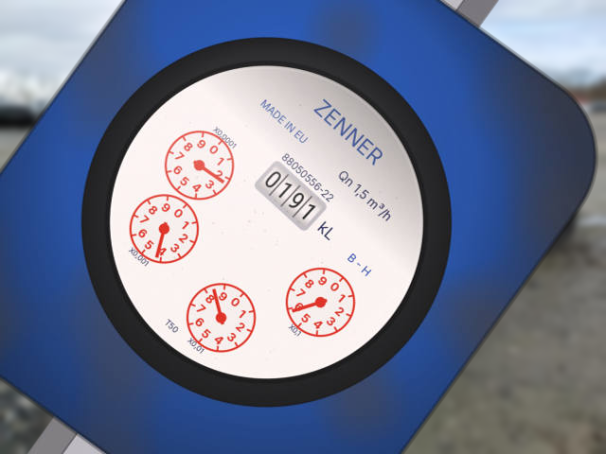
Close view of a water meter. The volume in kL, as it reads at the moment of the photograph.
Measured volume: 191.5842 kL
